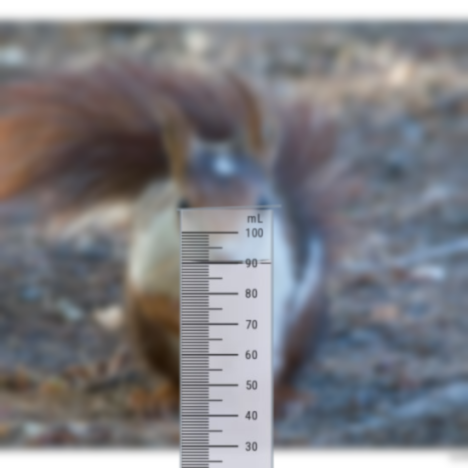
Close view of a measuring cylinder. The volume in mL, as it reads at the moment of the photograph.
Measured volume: 90 mL
